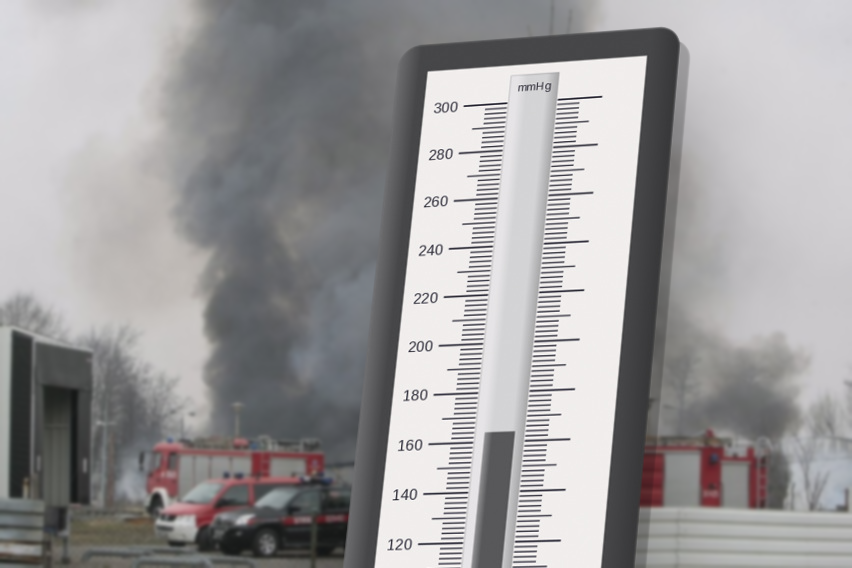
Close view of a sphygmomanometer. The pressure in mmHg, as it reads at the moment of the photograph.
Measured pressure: 164 mmHg
